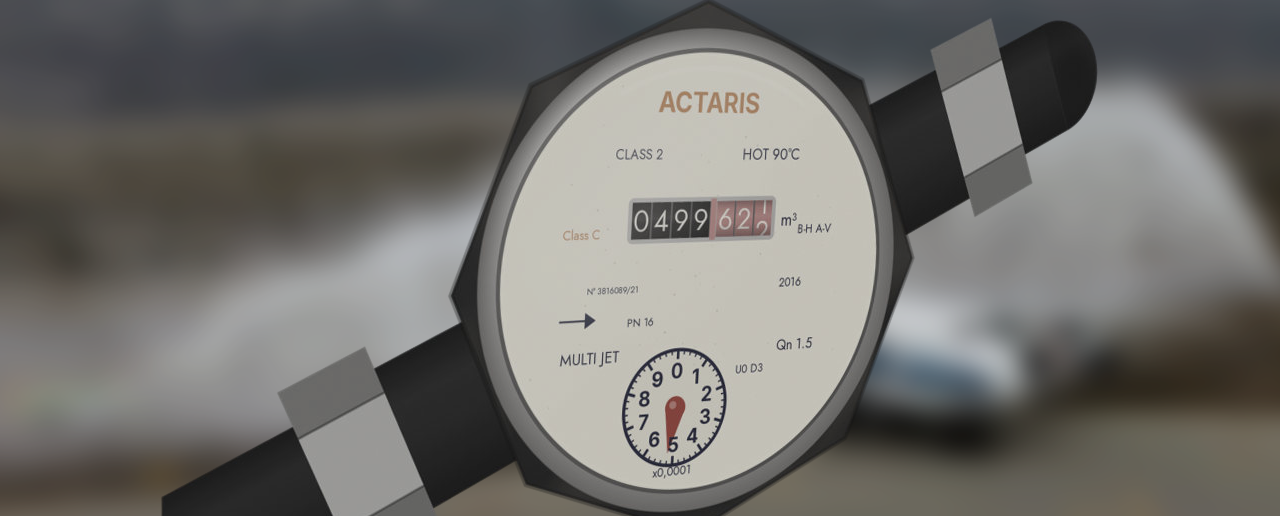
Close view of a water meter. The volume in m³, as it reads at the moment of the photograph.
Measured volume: 499.6215 m³
